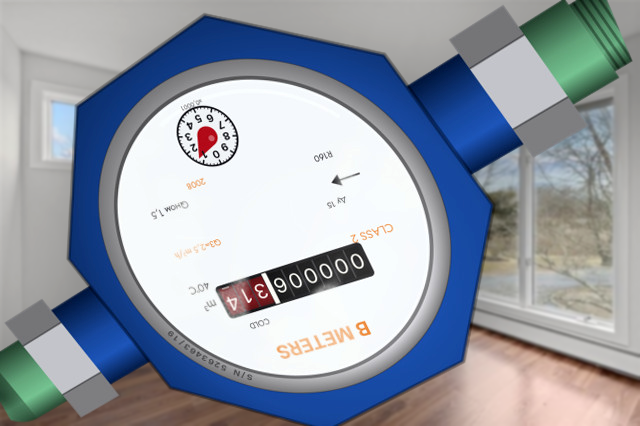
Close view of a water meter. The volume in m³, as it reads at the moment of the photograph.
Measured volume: 6.3141 m³
